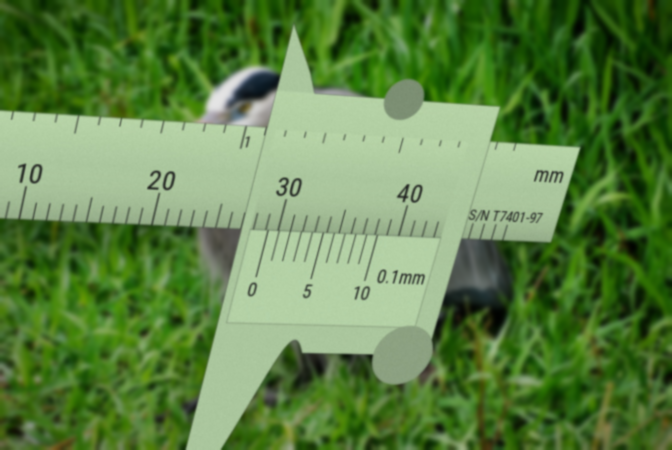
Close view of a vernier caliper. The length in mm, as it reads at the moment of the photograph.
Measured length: 29.2 mm
